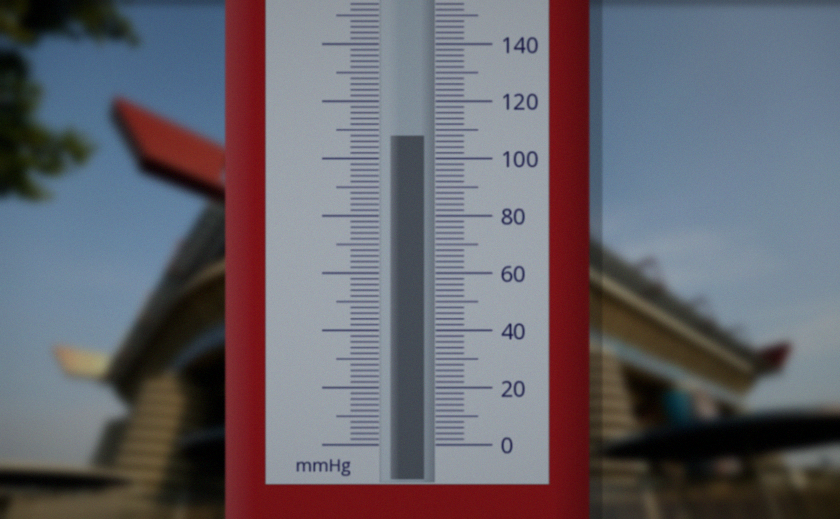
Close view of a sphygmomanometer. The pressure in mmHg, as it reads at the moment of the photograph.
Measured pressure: 108 mmHg
